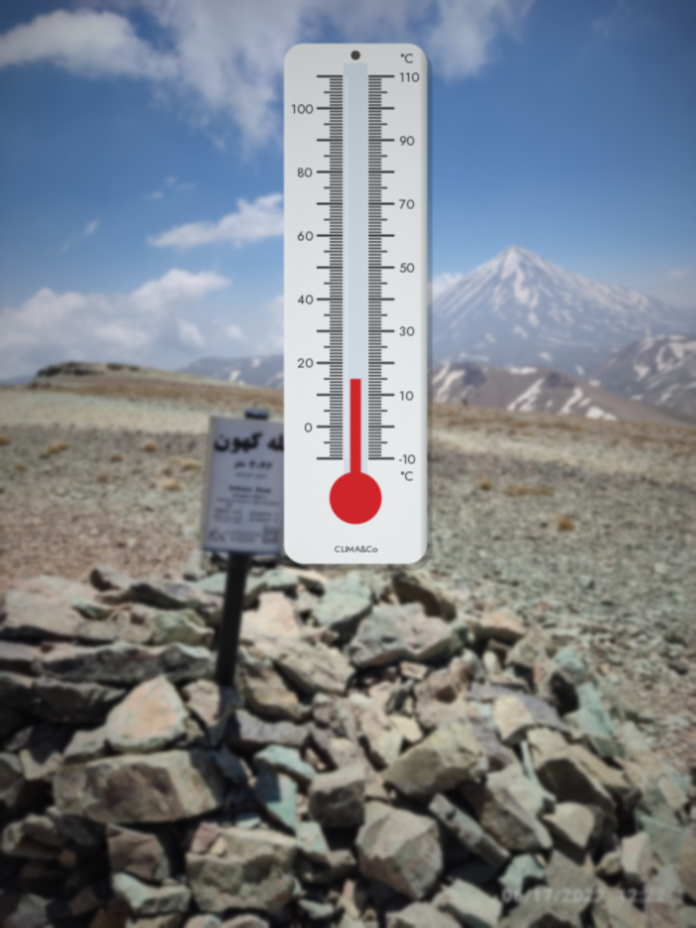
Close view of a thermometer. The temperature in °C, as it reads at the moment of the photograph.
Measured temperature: 15 °C
